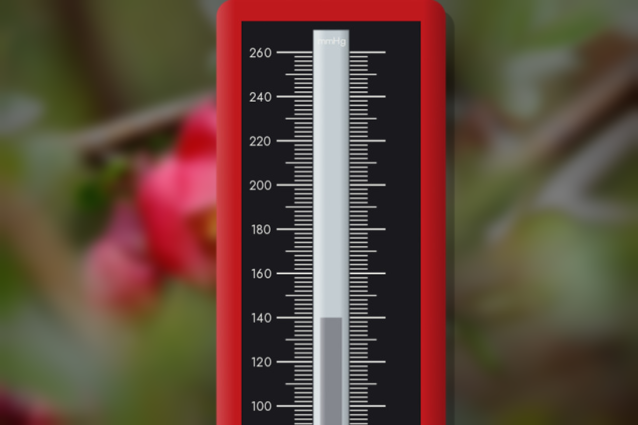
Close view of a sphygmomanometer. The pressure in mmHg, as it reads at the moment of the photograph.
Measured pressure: 140 mmHg
